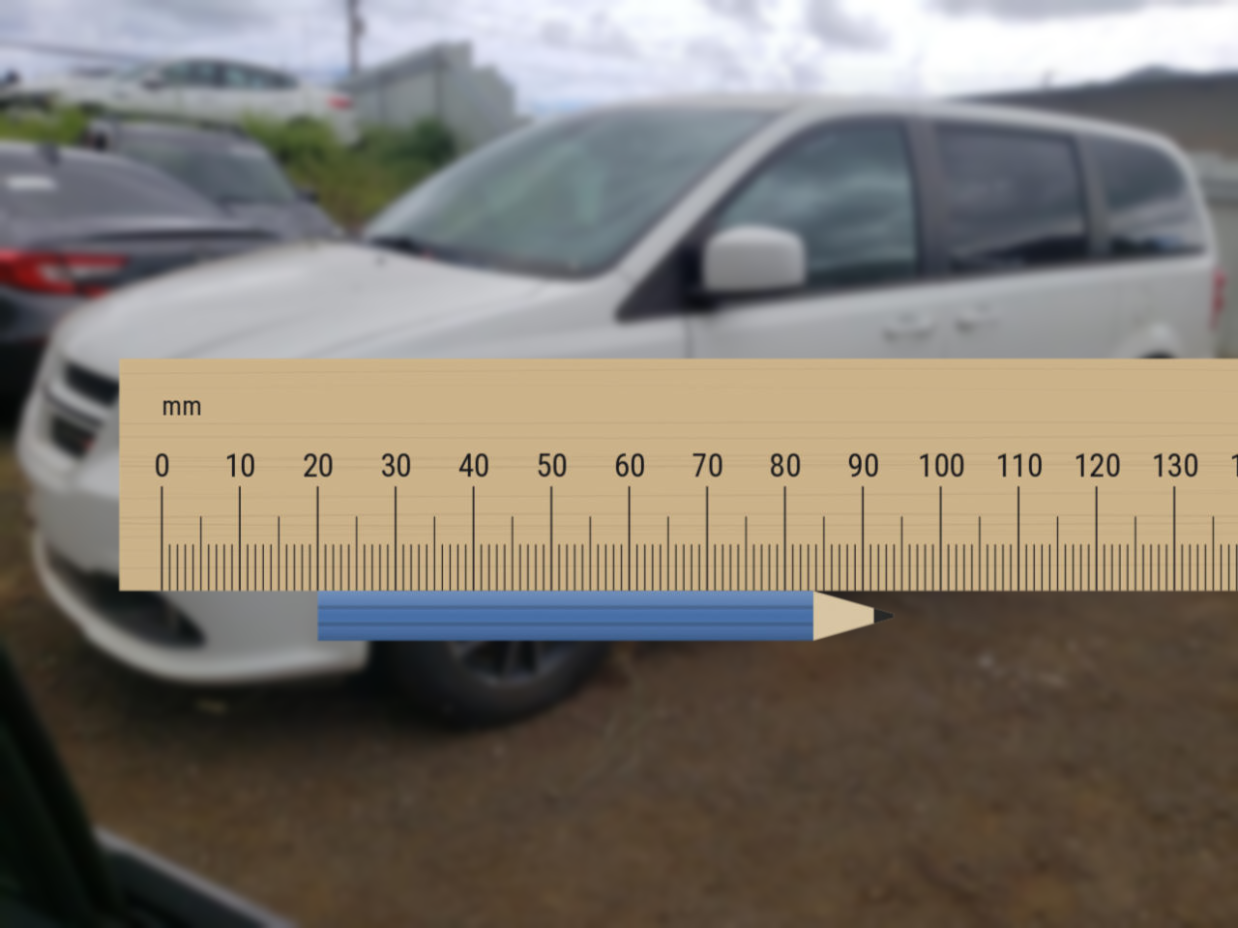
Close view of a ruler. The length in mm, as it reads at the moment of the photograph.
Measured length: 74 mm
